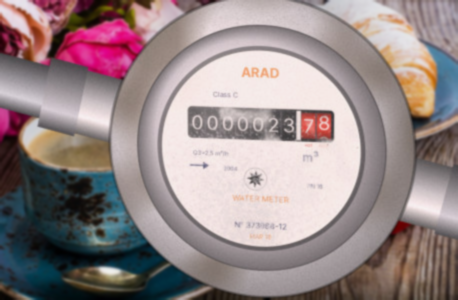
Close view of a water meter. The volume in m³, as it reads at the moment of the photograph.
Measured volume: 23.78 m³
